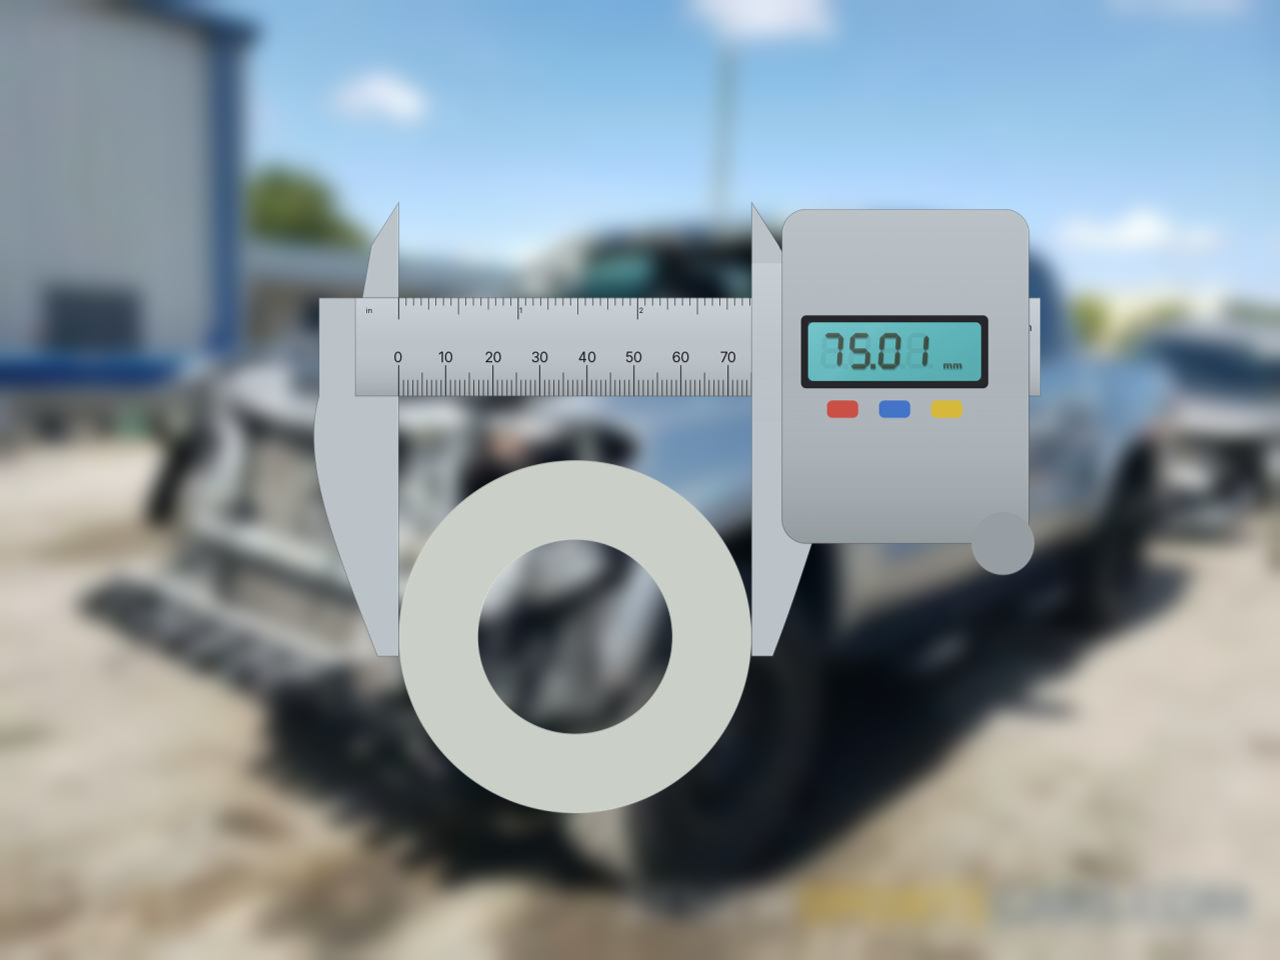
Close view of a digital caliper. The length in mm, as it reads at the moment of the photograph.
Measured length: 75.01 mm
